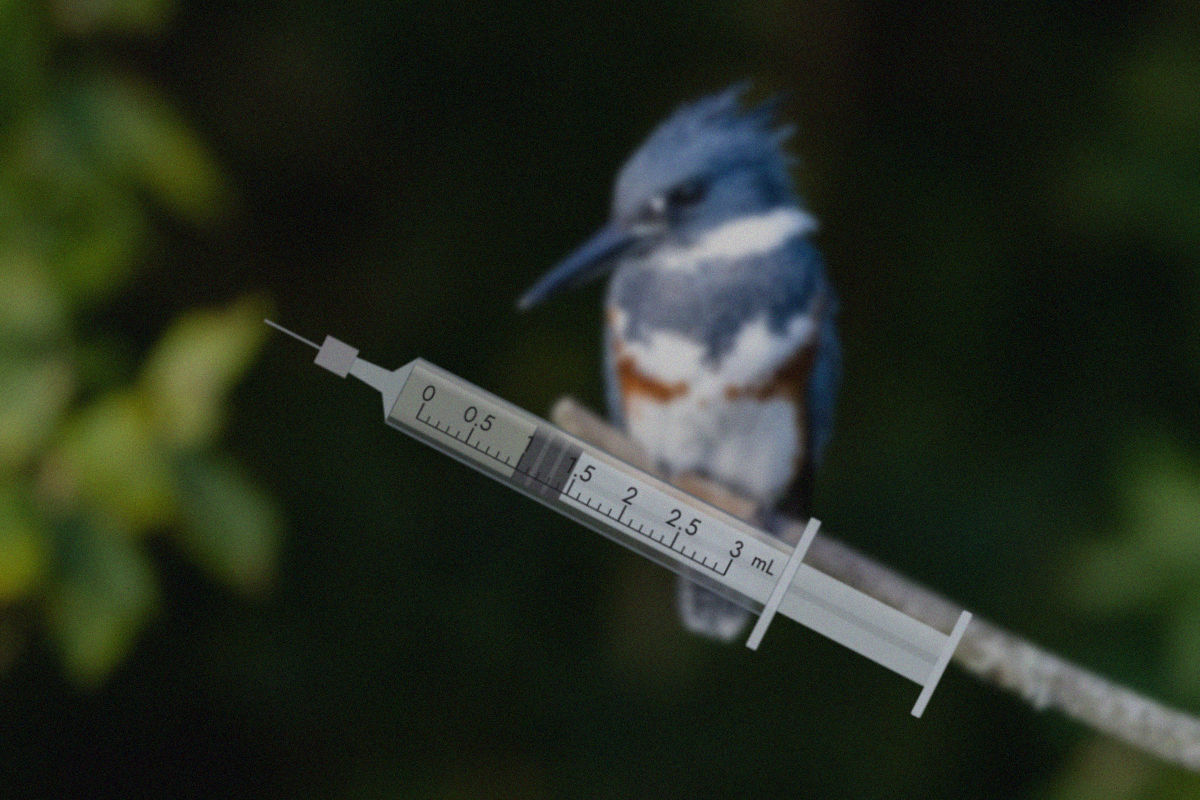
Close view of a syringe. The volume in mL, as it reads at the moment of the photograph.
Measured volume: 1 mL
